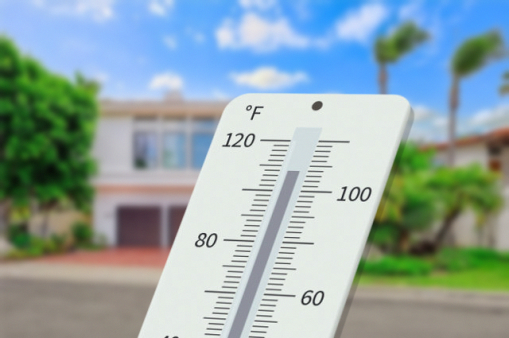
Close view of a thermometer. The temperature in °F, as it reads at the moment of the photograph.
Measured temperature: 108 °F
